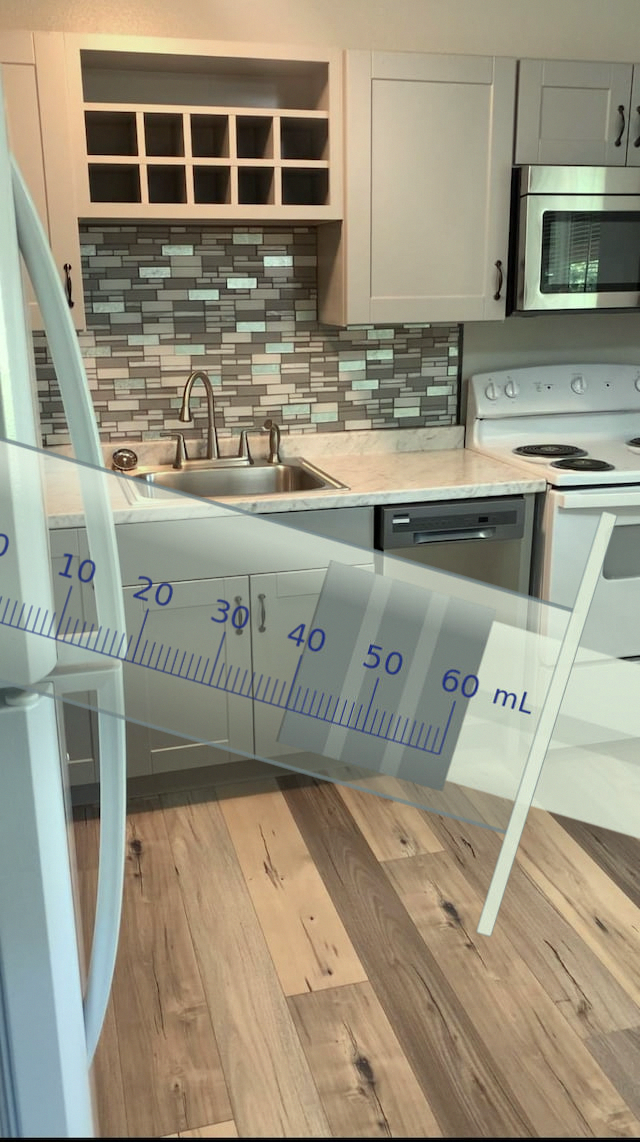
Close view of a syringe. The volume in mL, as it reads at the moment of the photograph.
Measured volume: 40 mL
